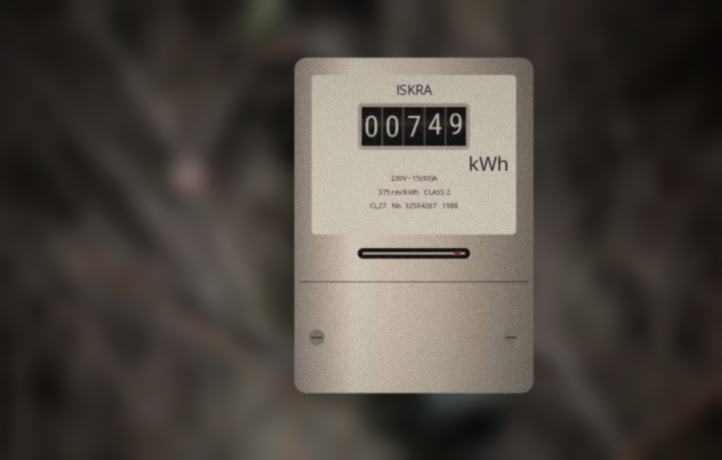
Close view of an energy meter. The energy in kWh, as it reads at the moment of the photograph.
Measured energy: 749 kWh
